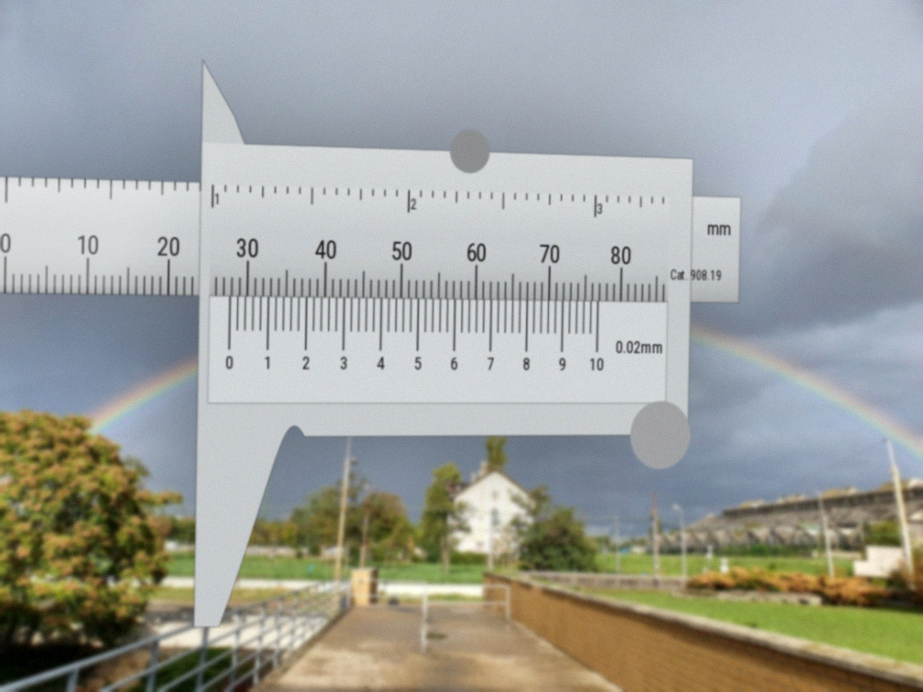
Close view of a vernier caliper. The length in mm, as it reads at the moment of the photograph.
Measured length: 27.8 mm
